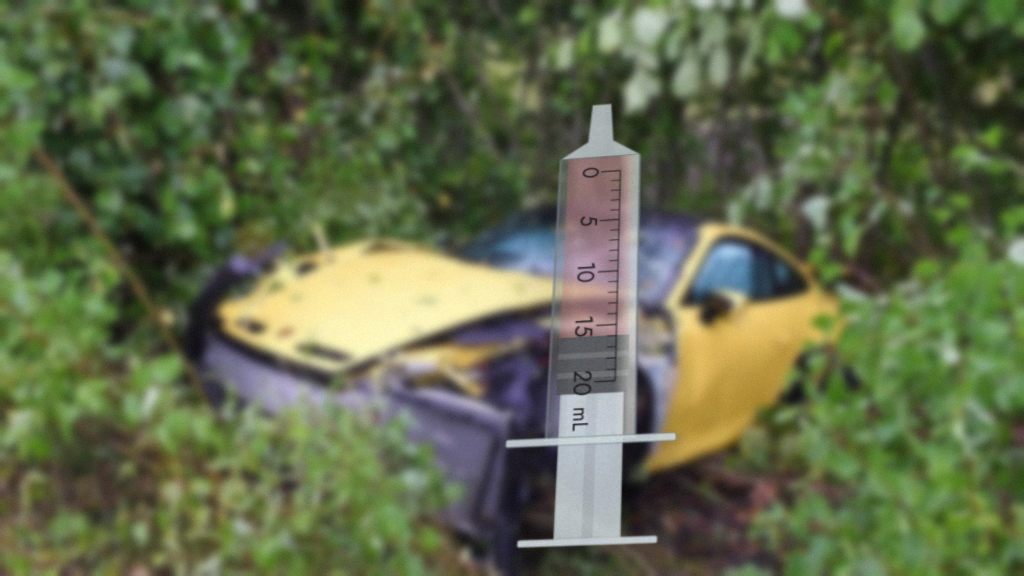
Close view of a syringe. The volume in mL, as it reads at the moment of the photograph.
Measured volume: 16 mL
